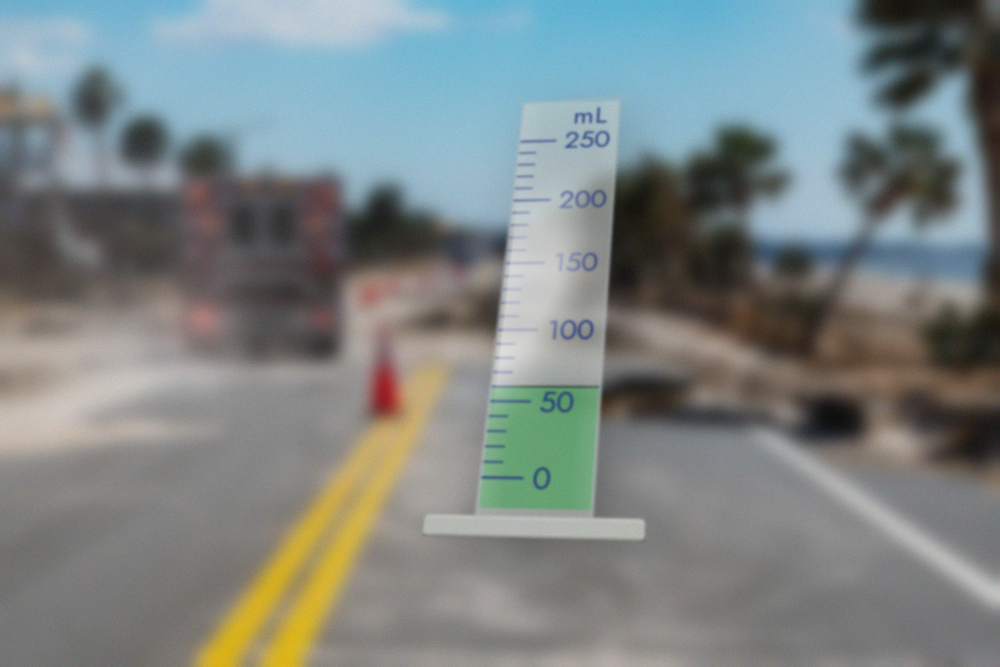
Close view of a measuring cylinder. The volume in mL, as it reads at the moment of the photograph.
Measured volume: 60 mL
